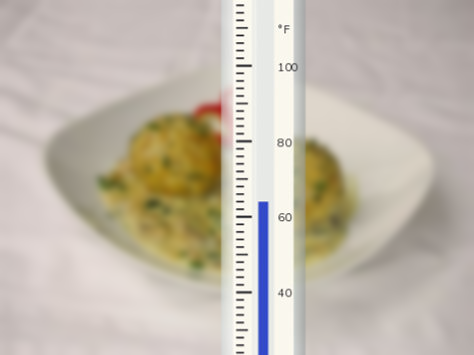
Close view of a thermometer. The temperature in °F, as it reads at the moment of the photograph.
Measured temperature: 64 °F
